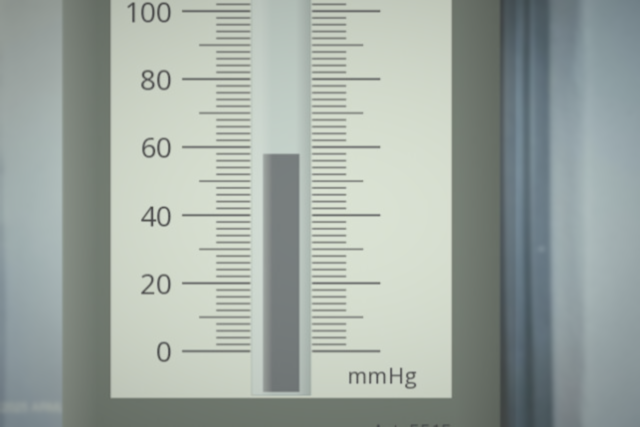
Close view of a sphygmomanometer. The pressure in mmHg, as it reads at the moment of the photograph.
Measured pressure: 58 mmHg
